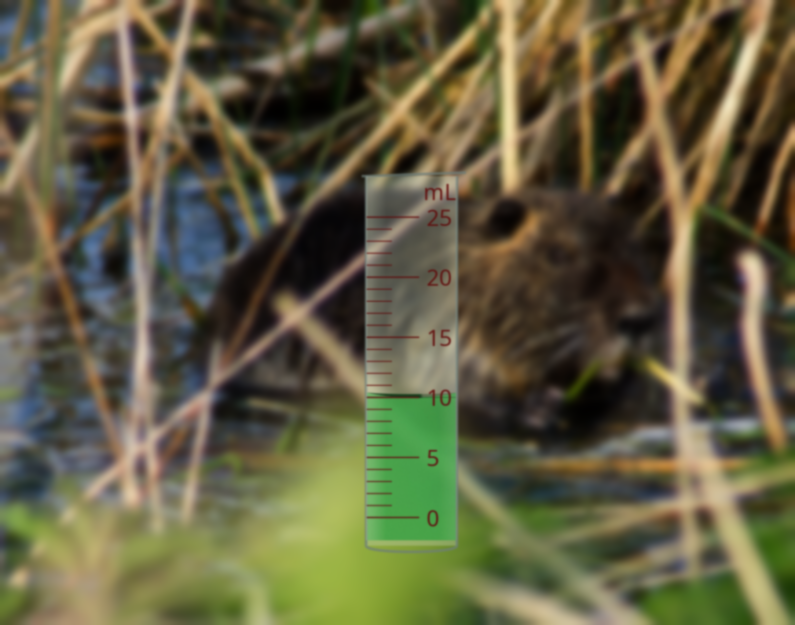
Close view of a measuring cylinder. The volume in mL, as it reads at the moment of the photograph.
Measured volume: 10 mL
